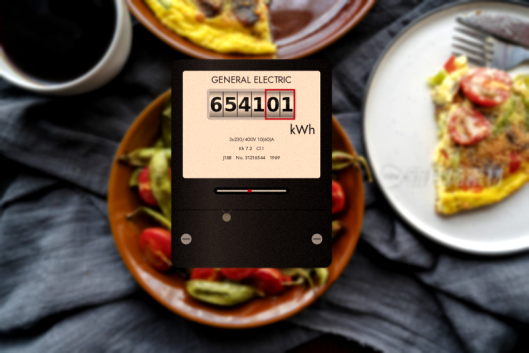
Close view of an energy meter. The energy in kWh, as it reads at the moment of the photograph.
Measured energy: 6541.01 kWh
